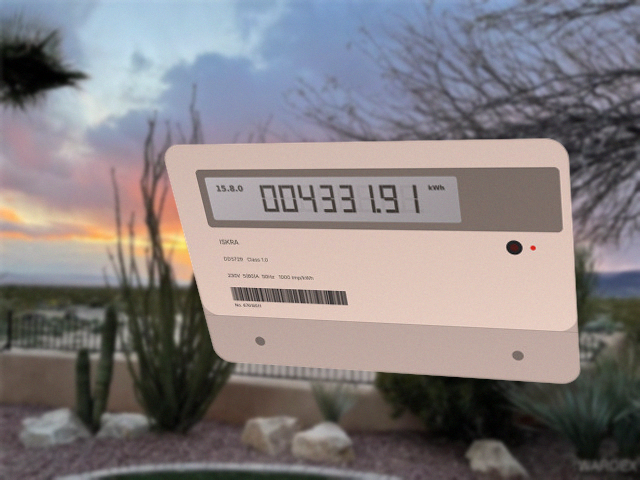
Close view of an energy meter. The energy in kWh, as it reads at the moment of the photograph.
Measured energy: 4331.91 kWh
